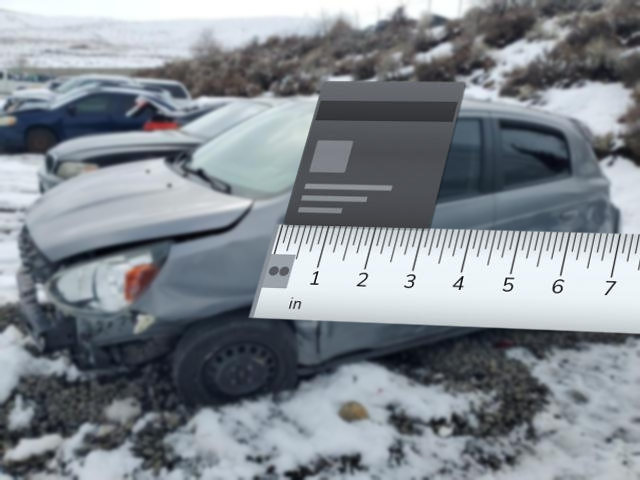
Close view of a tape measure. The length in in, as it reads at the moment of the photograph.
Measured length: 3.125 in
